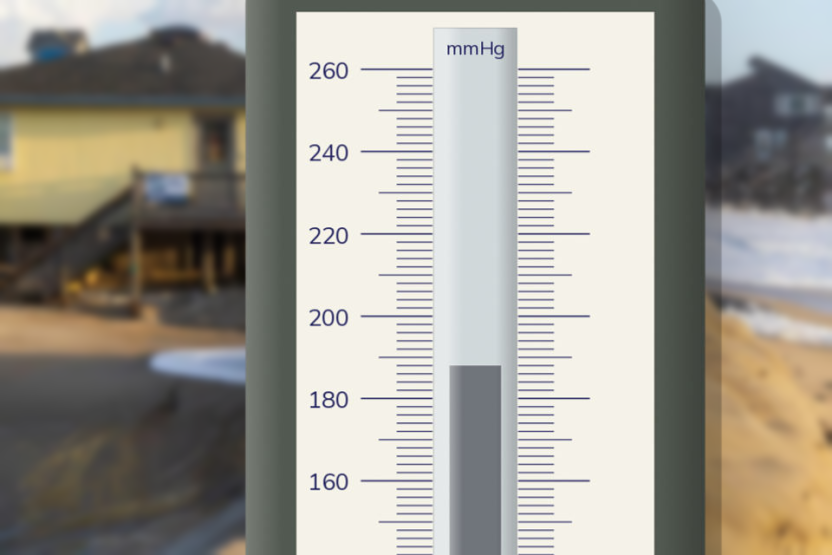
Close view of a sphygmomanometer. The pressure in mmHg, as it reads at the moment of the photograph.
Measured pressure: 188 mmHg
